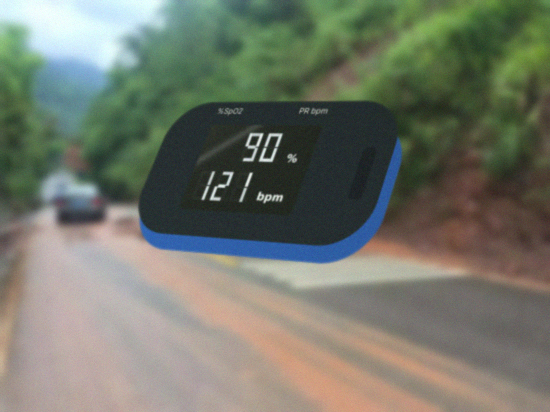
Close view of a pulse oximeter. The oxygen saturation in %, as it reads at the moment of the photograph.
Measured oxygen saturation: 90 %
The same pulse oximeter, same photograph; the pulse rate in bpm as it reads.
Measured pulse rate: 121 bpm
